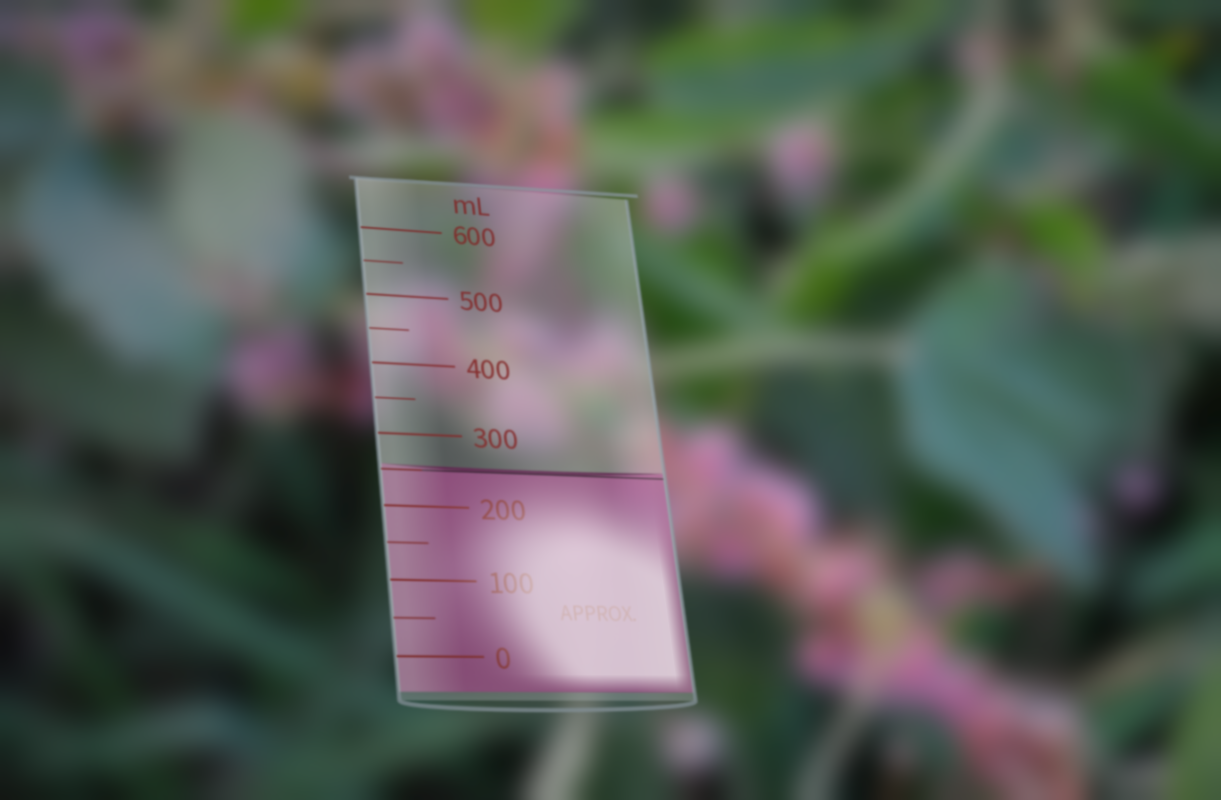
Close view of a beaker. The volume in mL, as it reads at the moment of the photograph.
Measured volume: 250 mL
